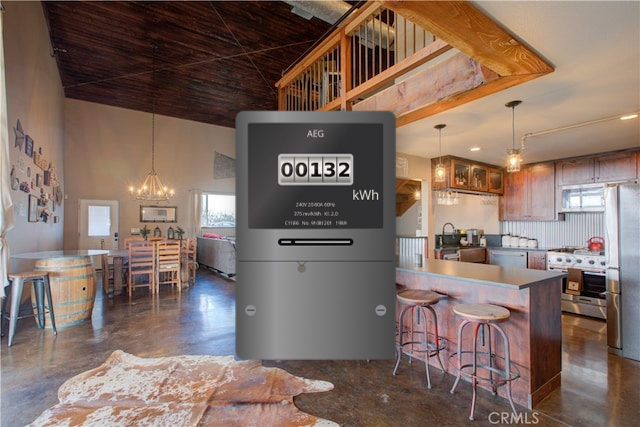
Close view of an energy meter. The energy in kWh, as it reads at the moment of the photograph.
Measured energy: 132 kWh
